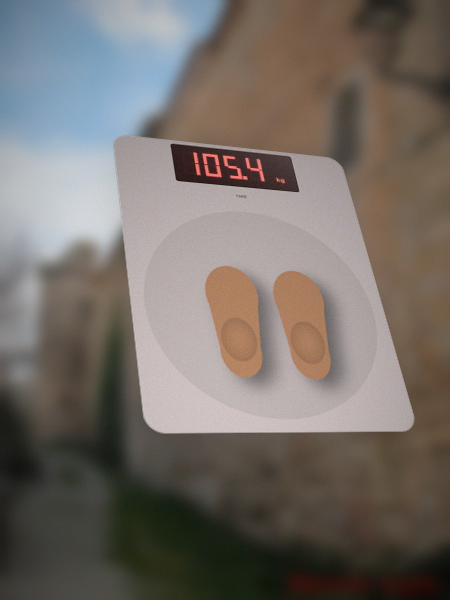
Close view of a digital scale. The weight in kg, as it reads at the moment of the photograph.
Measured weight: 105.4 kg
